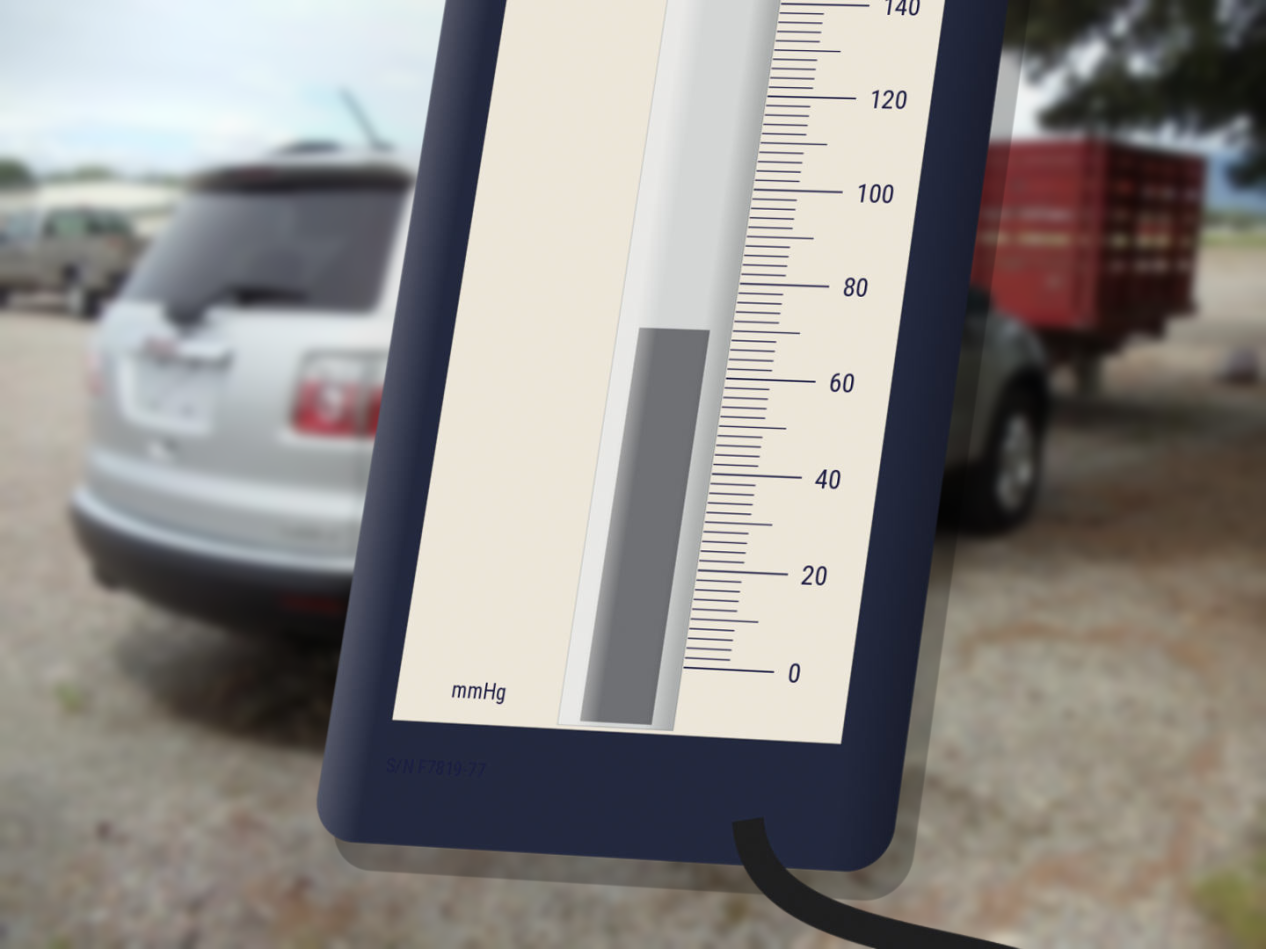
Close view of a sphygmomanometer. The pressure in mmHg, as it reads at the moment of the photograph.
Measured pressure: 70 mmHg
